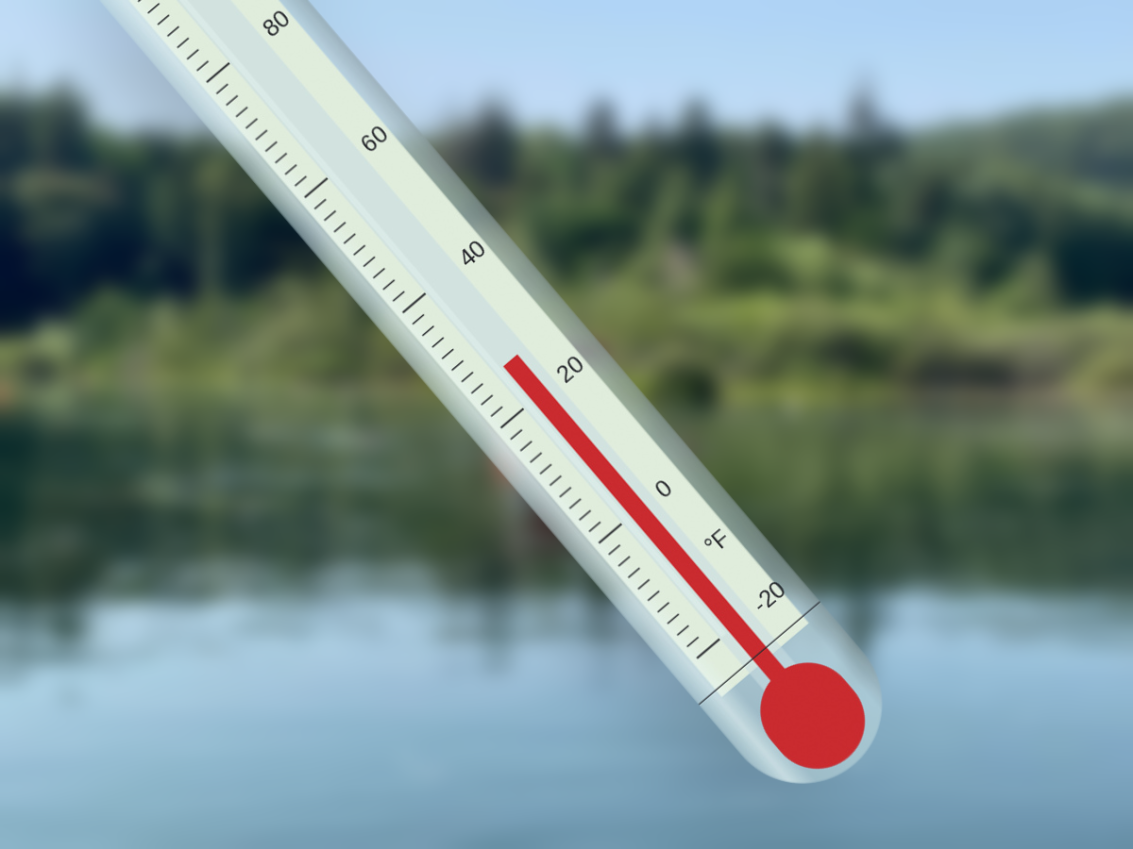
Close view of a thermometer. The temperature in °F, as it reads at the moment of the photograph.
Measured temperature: 26 °F
